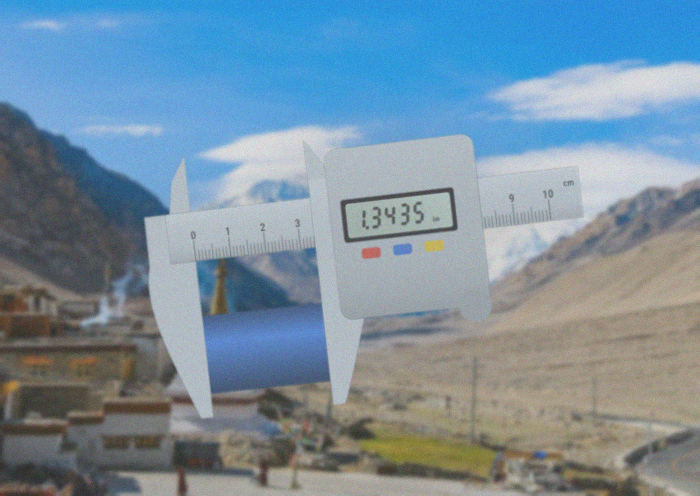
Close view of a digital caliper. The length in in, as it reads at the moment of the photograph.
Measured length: 1.3435 in
